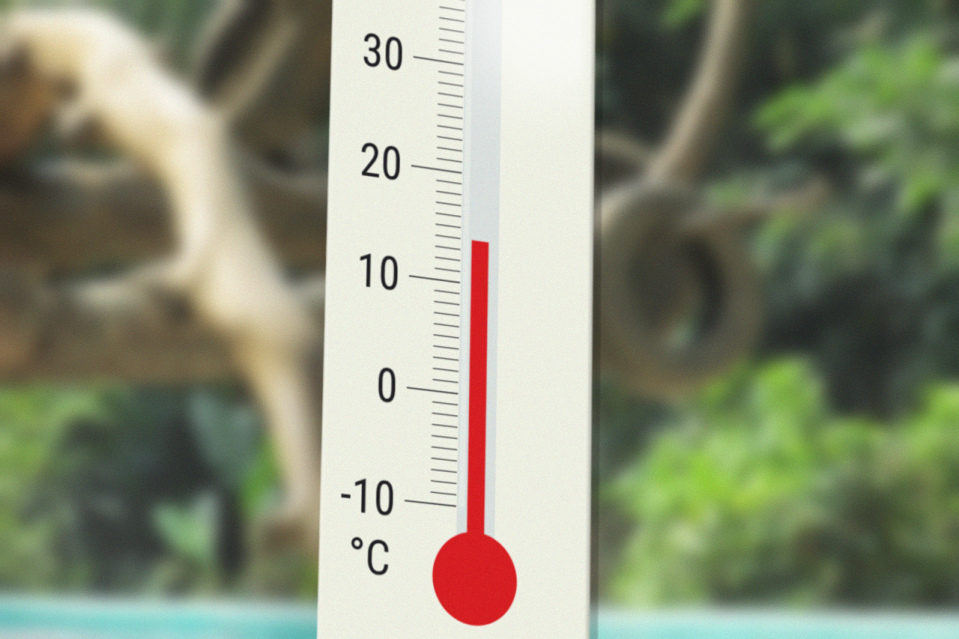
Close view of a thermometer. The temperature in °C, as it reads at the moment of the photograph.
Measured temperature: 14 °C
